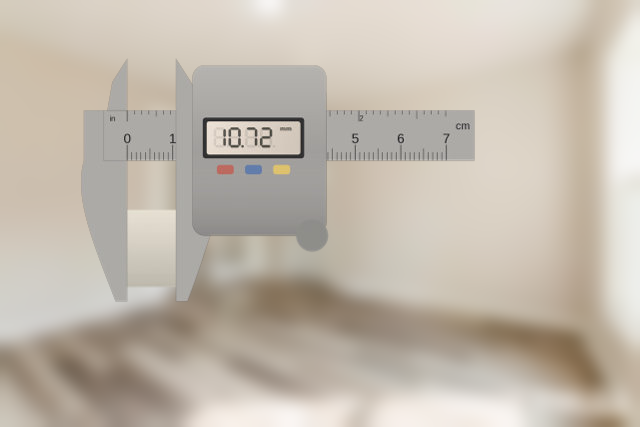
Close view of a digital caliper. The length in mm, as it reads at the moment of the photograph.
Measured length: 10.72 mm
